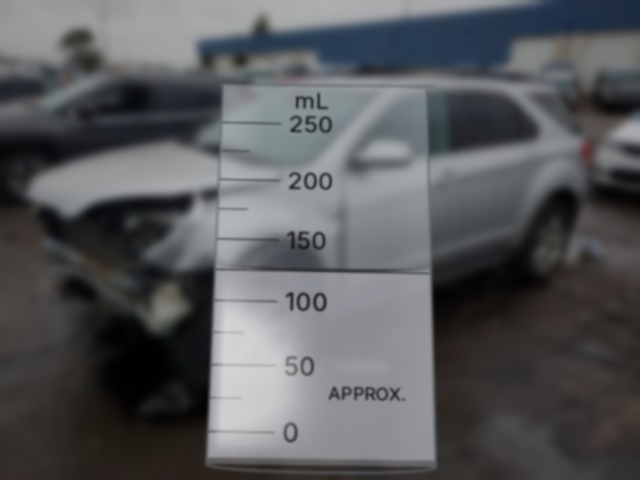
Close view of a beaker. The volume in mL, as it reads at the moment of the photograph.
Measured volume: 125 mL
